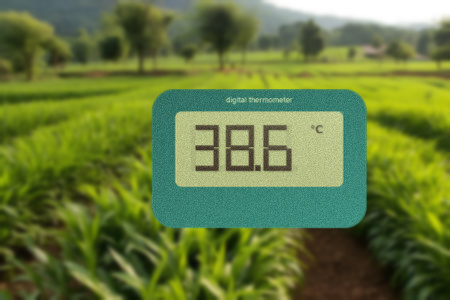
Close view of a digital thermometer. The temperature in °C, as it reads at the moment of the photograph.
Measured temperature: 38.6 °C
